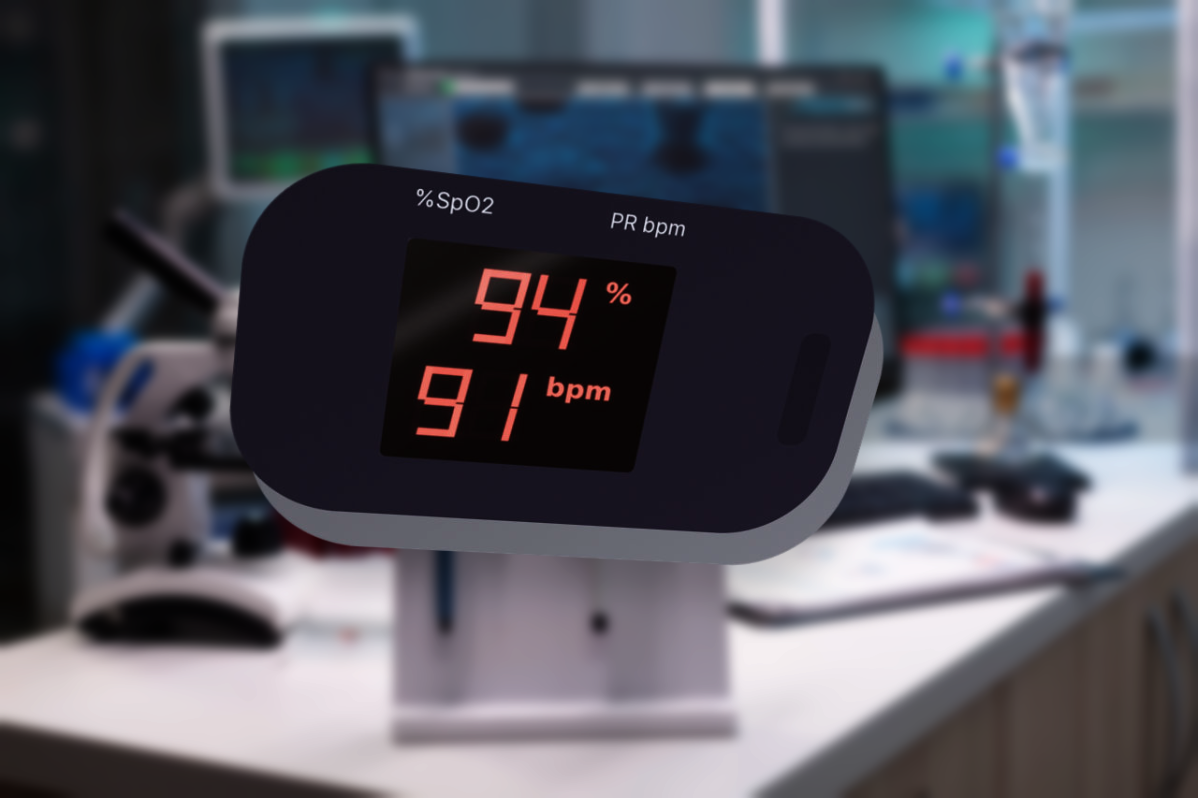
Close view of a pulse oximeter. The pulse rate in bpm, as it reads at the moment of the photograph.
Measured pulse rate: 91 bpm
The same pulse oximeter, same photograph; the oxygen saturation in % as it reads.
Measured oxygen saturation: 94 %
